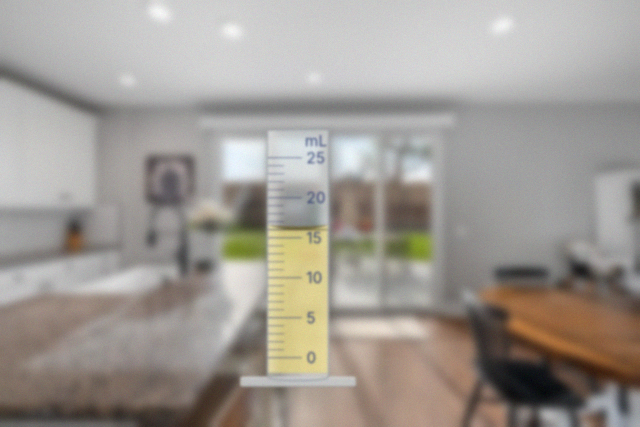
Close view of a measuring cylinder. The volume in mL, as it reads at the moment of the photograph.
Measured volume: 16 mL
